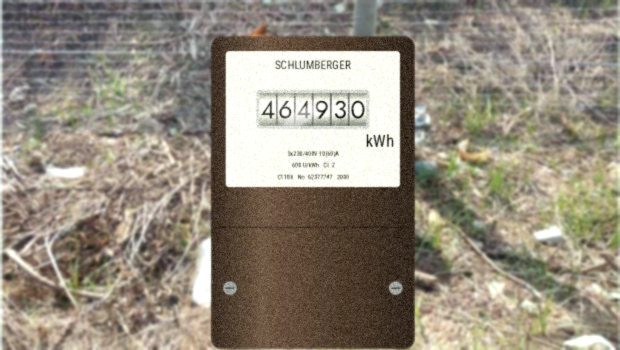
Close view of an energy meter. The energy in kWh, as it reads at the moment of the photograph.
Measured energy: 464930 kWh
